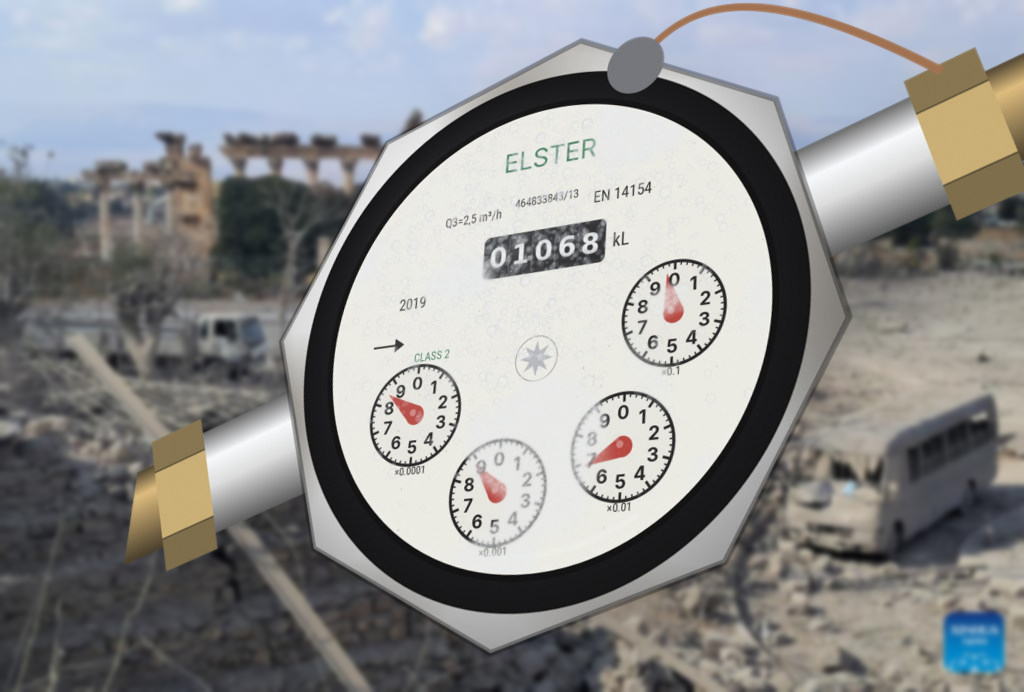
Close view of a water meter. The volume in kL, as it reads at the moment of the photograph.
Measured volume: 1067.9688 kL
